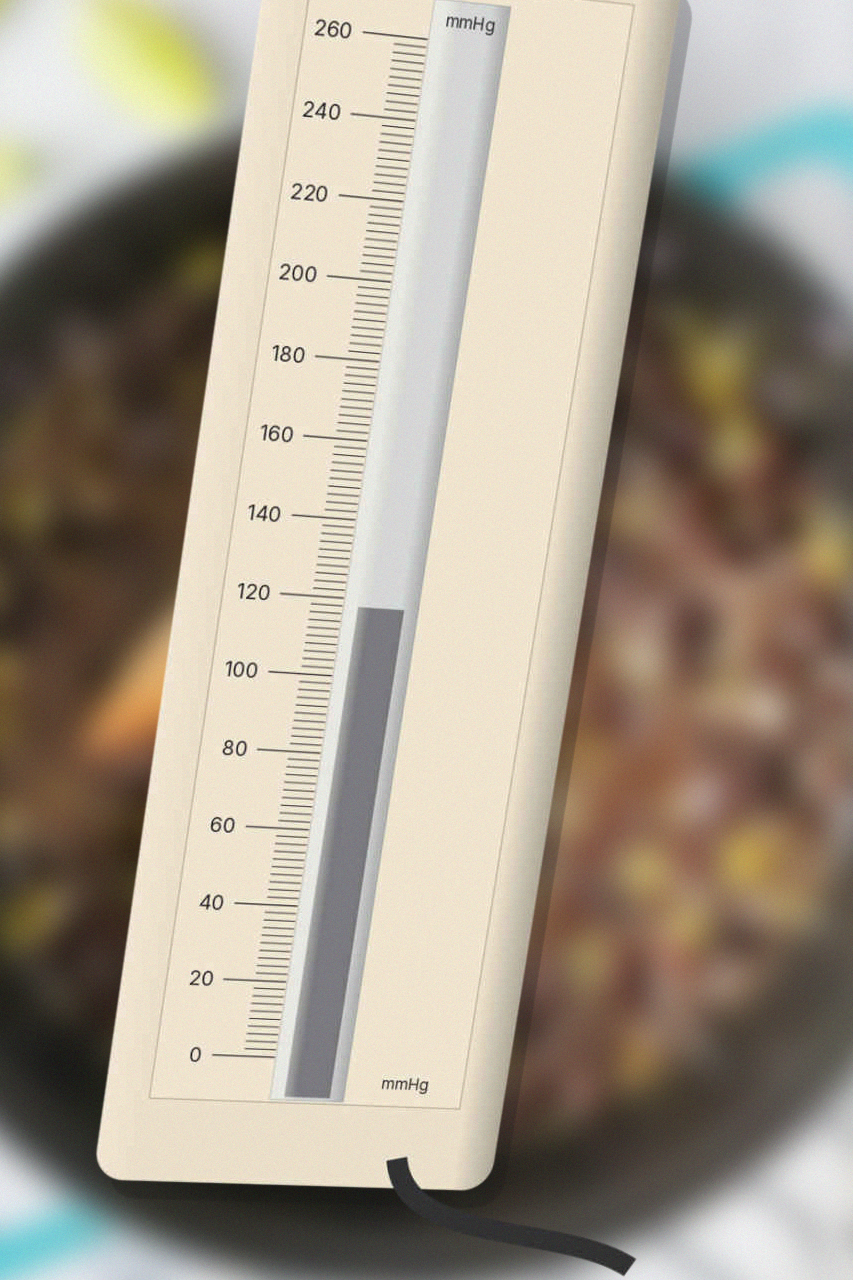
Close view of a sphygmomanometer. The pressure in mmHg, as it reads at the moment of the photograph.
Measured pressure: 118 mmHg
